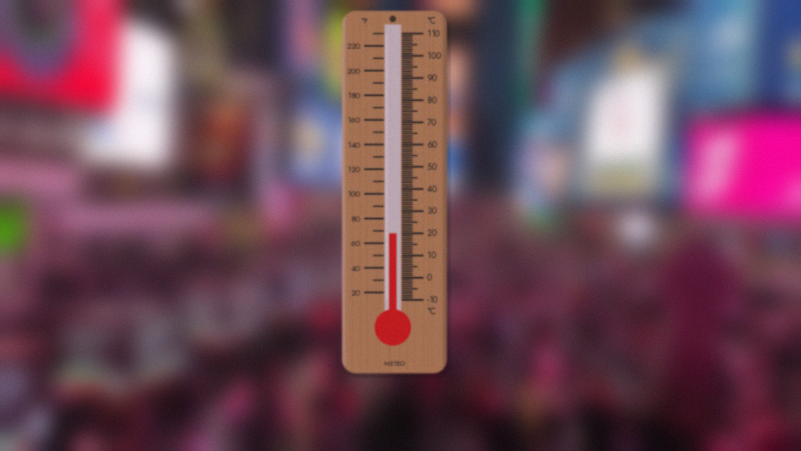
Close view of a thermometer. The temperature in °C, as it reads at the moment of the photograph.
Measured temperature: 20 °C
